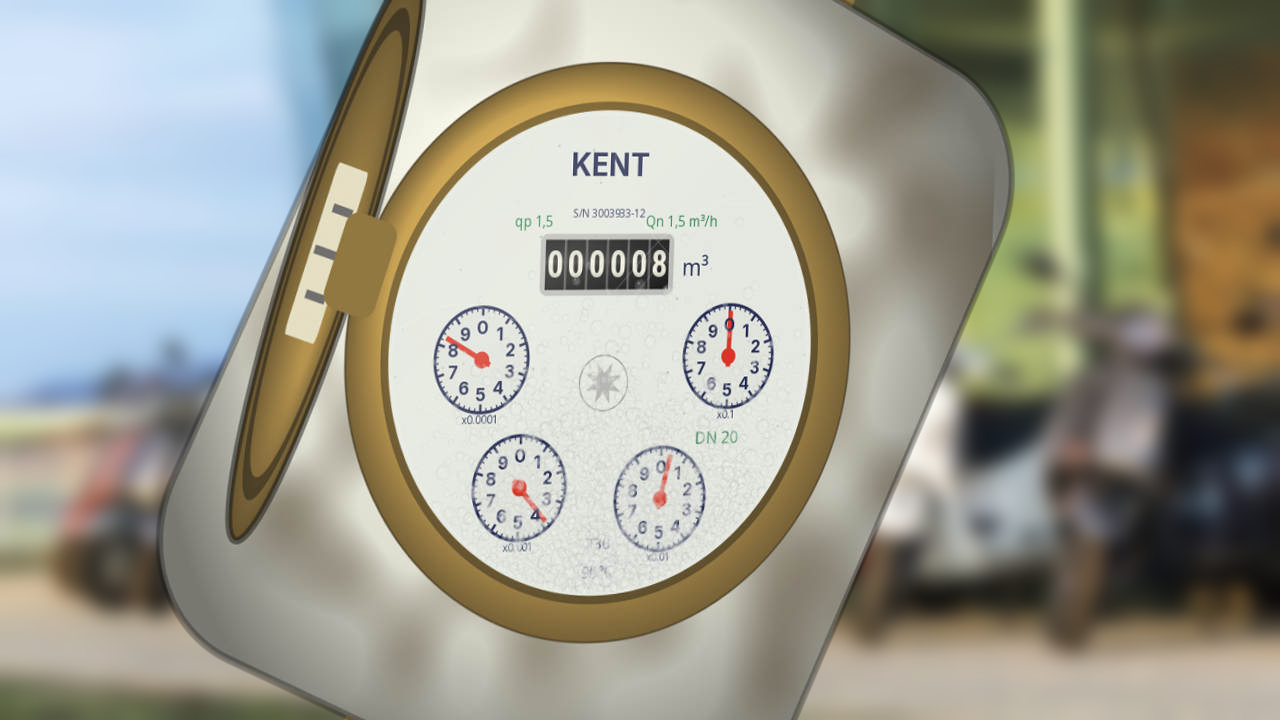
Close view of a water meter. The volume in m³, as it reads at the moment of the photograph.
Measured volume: 8.0038 m³
